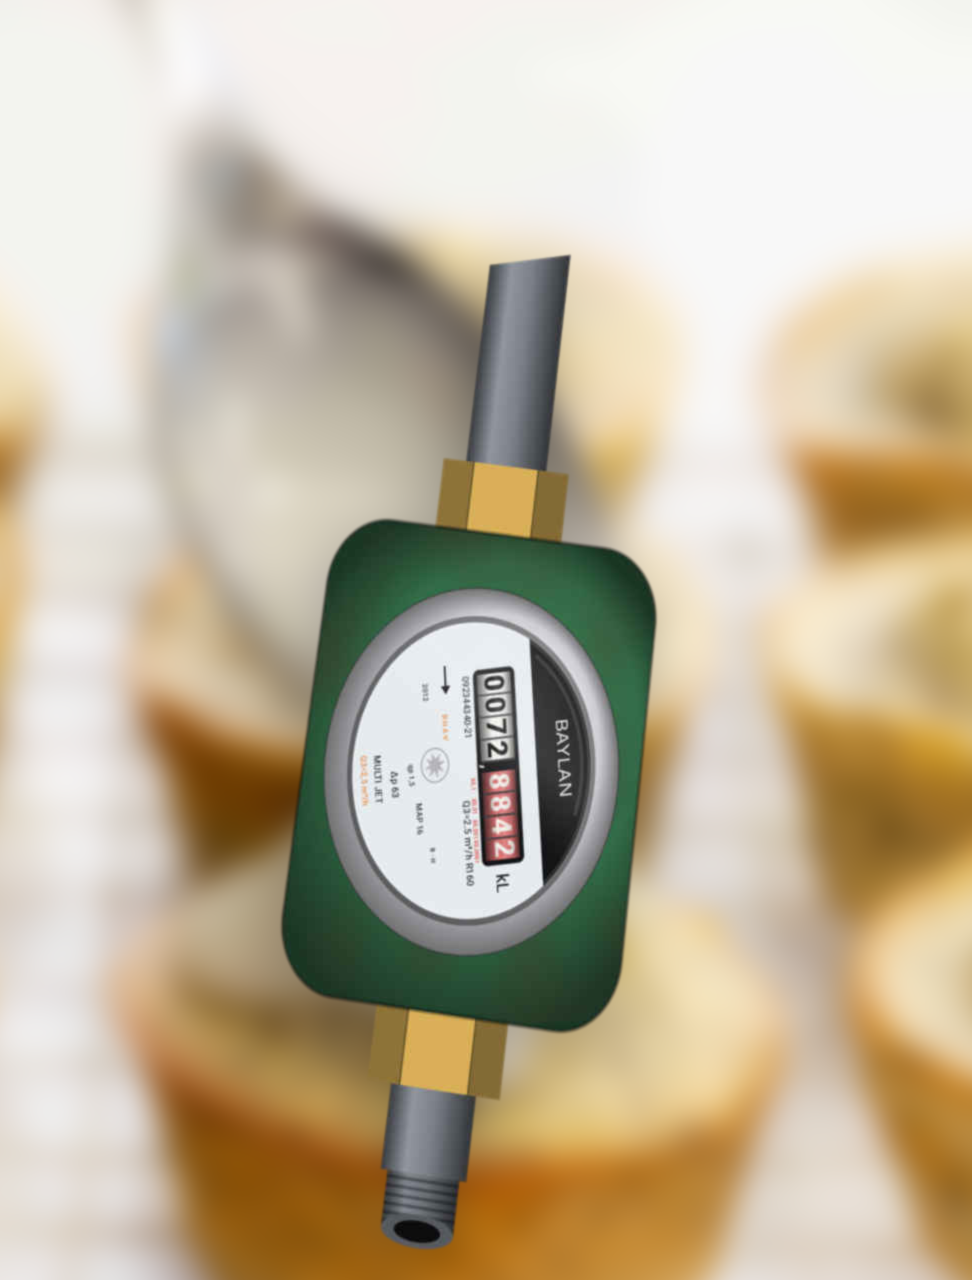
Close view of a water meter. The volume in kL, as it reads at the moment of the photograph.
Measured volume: 72.8842 kL
